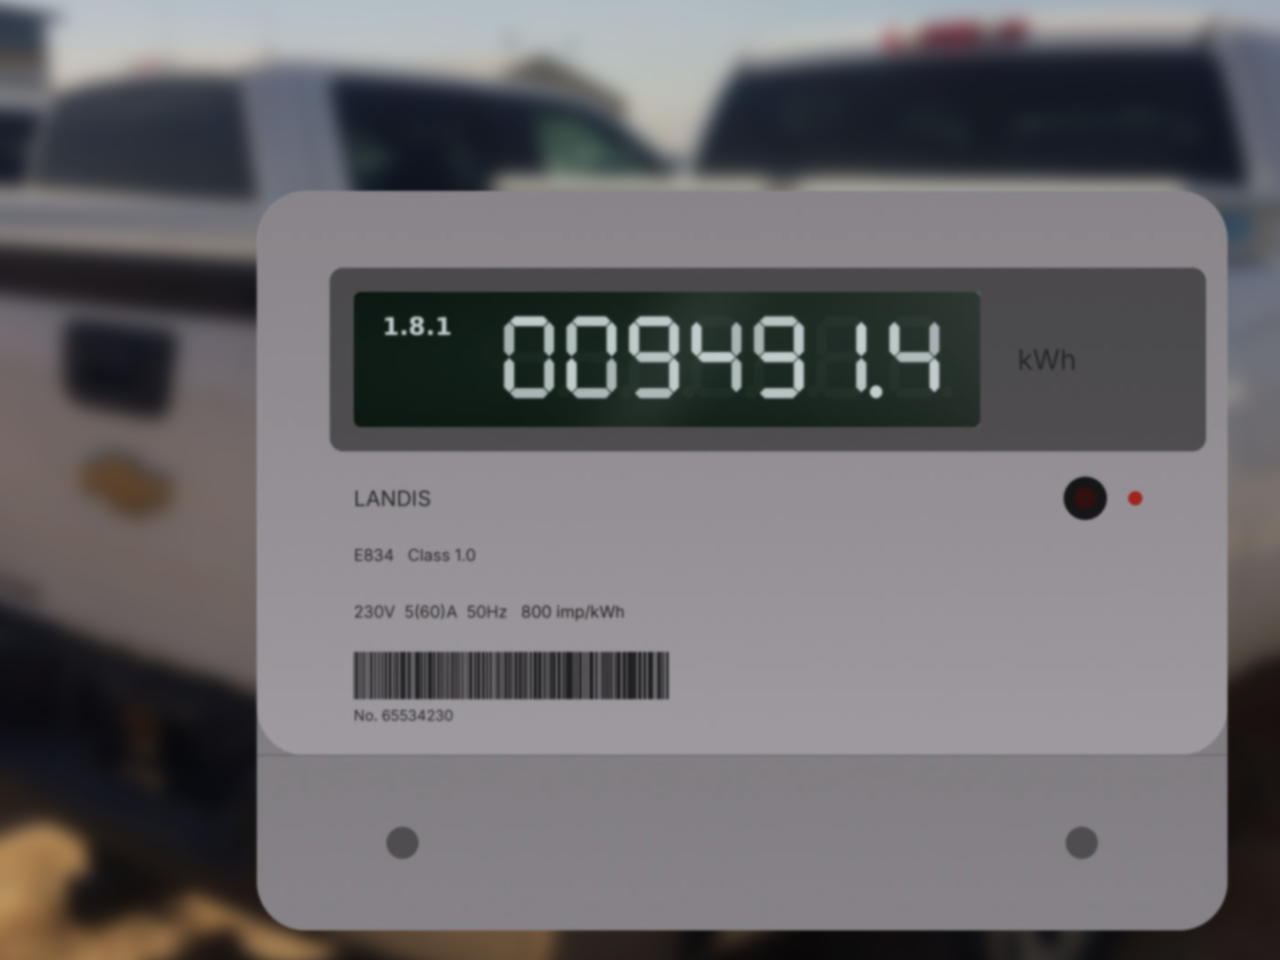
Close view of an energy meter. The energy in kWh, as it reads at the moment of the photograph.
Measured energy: 9491.4 kWh
